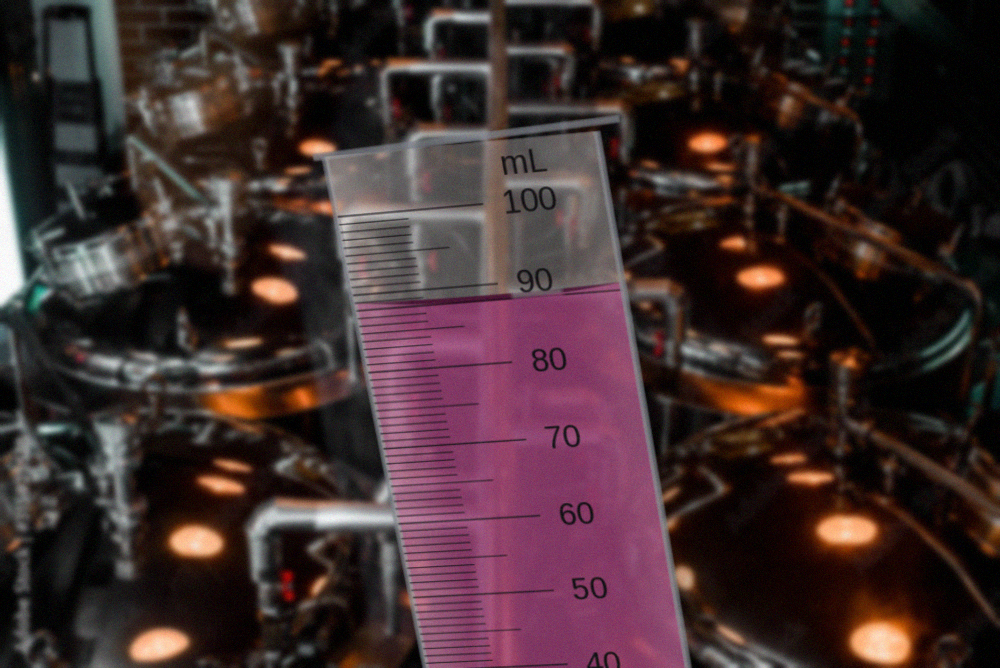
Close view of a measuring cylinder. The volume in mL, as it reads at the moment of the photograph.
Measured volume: 88 mL
